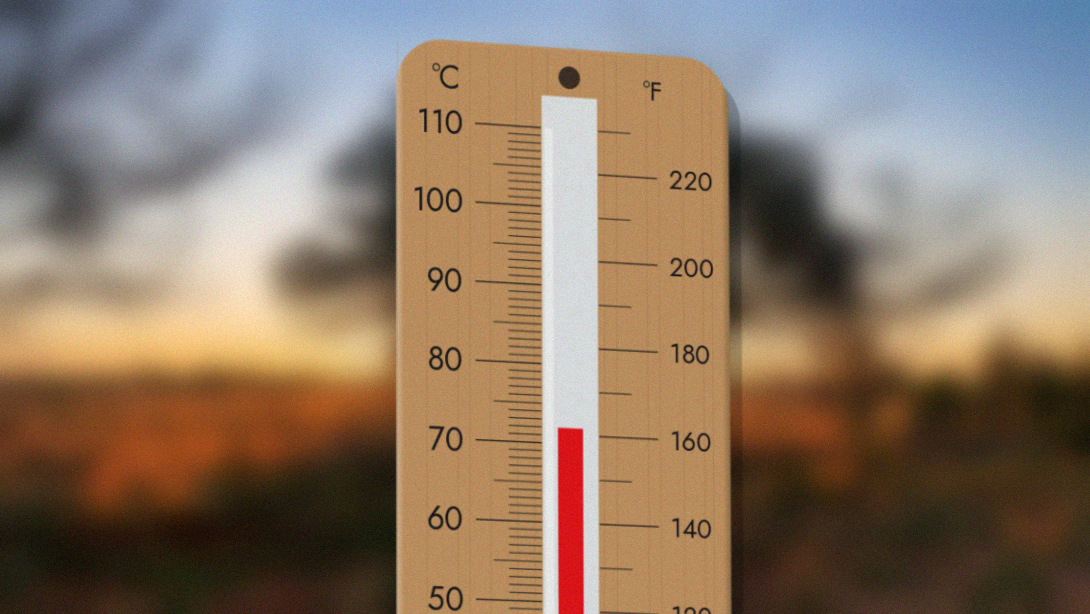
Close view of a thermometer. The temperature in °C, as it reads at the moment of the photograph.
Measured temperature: 72 °C
